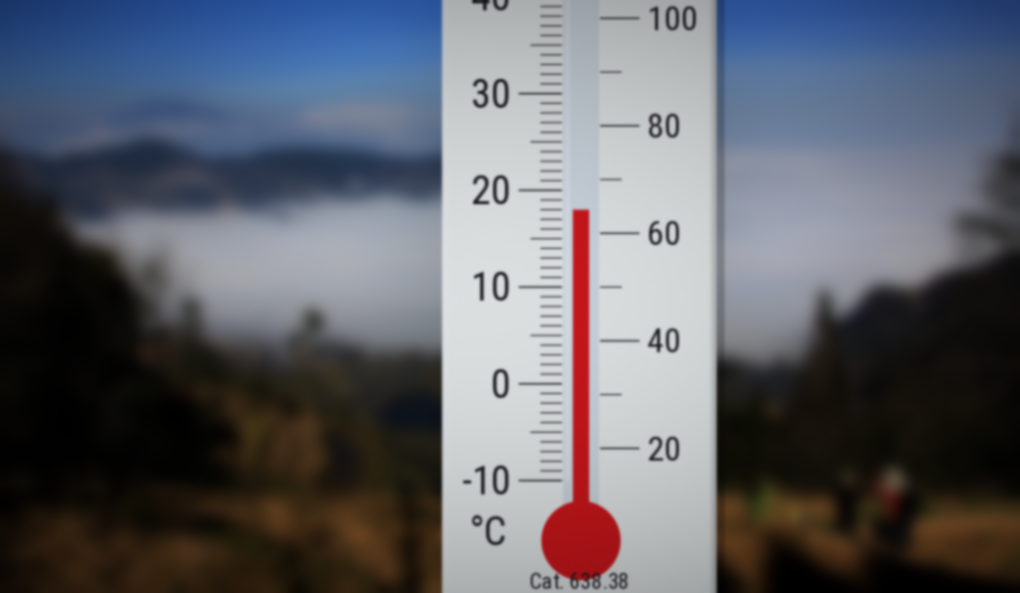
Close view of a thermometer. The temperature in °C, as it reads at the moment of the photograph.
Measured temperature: 18 °C
